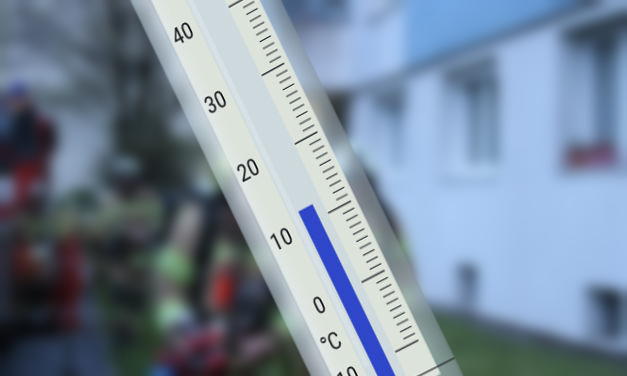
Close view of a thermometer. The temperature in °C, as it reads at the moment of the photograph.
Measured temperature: 12 °C
